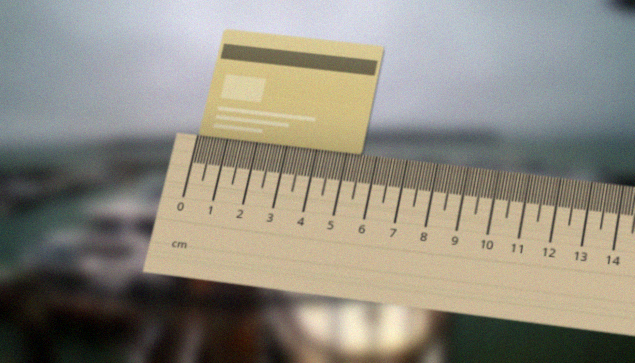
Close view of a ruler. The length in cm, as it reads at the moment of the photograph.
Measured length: 5.5 cm
